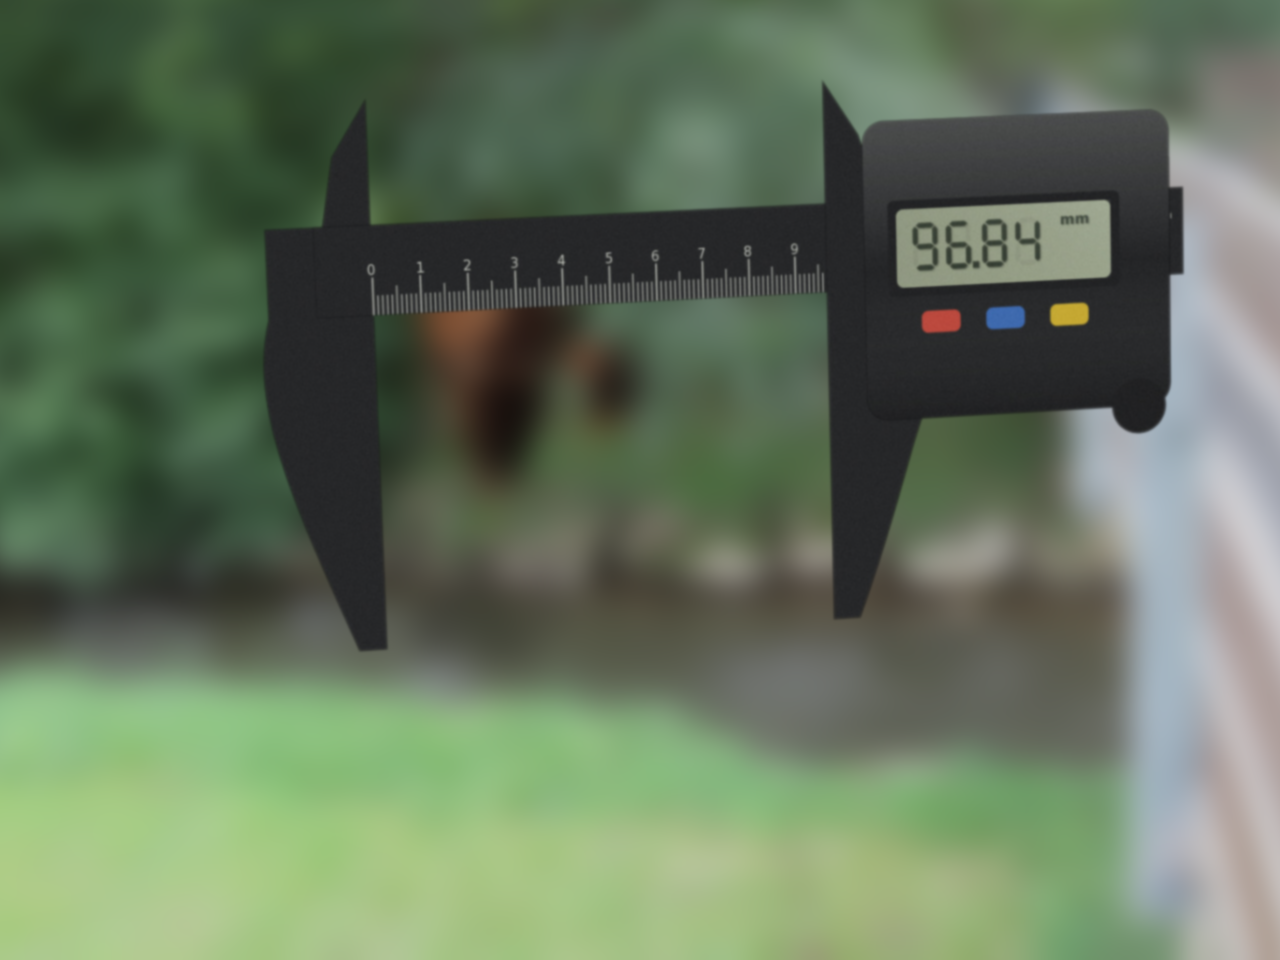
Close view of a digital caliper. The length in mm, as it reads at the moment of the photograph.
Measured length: 96.84 mm
